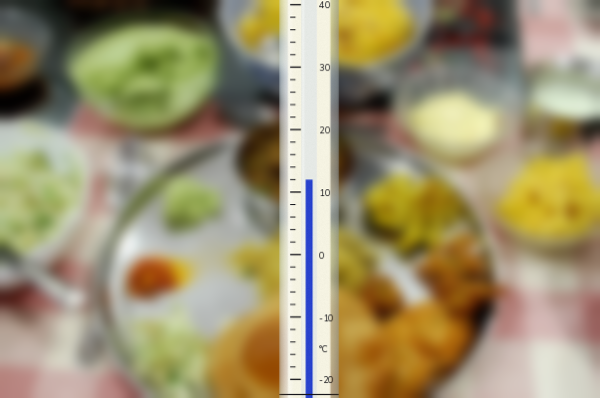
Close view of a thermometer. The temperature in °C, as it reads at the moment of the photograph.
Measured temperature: 12 °C
